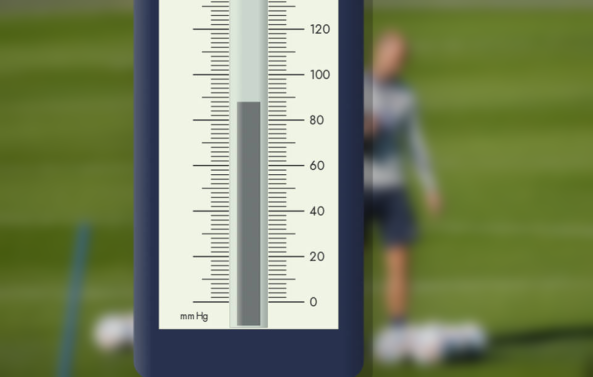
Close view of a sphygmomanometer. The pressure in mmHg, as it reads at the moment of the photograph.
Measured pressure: 88 mmHg
